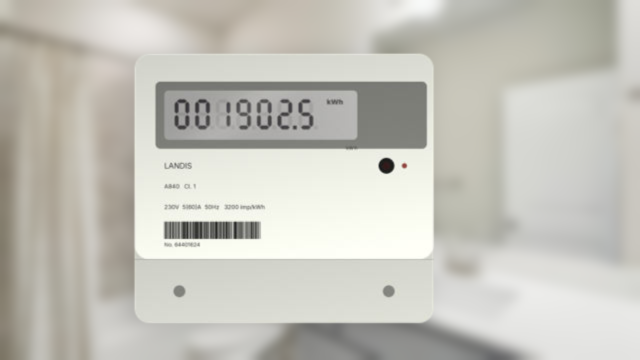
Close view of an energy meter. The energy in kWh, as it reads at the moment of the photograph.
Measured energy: 1902.5 kWh
